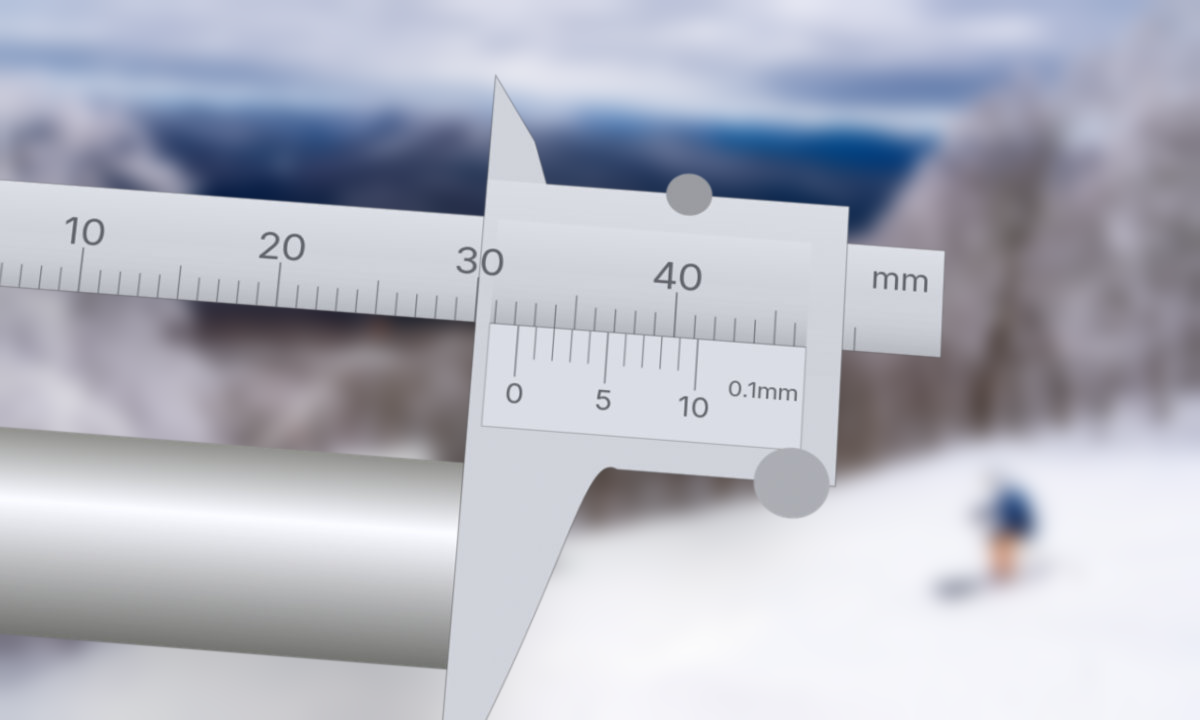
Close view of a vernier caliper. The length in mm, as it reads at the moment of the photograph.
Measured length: 32.2 mm
